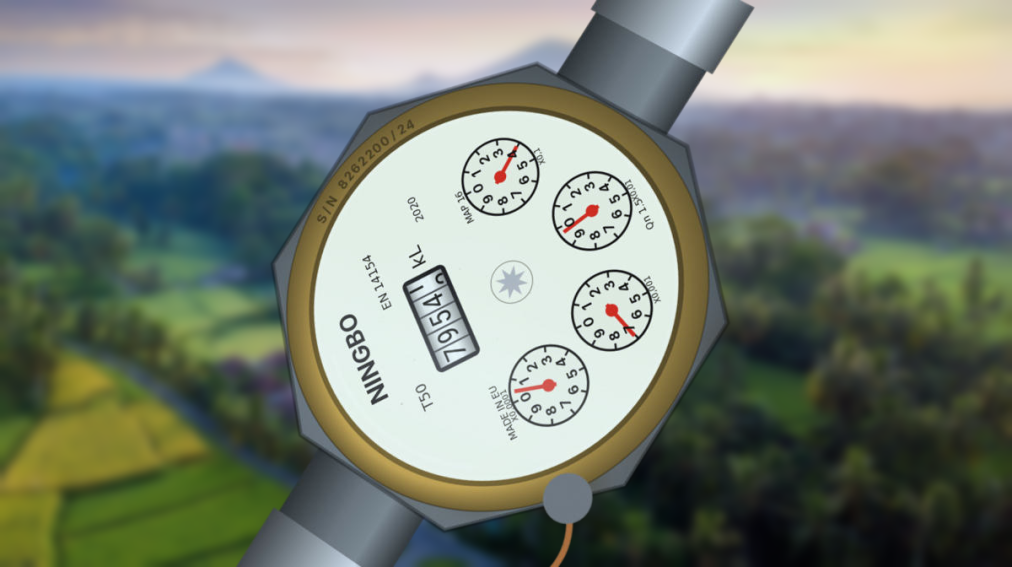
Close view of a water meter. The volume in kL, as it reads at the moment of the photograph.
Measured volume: 79541.3970 kL
